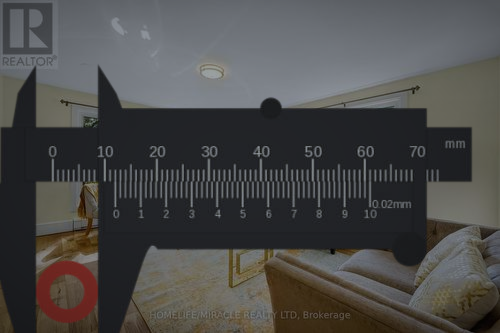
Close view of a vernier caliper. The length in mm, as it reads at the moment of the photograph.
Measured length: 12.0 mm
